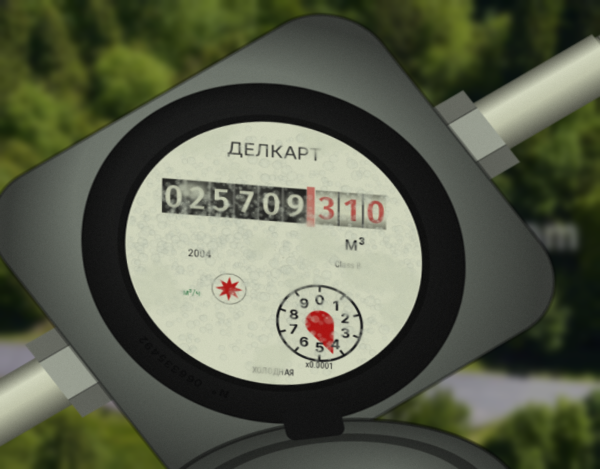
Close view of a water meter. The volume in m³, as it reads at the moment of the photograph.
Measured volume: 25709.3104 m³
